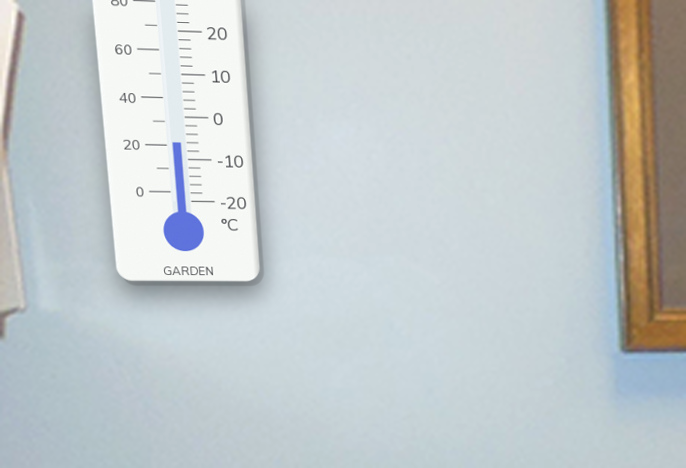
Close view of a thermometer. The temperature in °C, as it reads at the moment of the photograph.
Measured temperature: -6 °C
